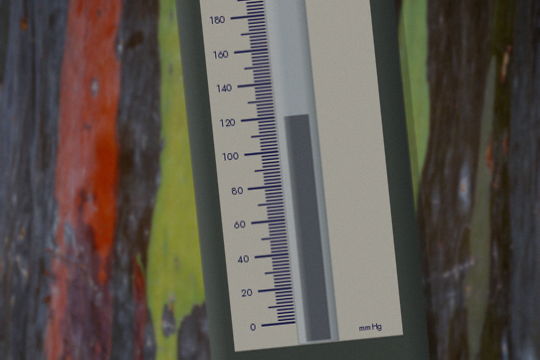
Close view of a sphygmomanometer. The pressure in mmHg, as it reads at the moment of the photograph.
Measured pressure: 120 mmHg
